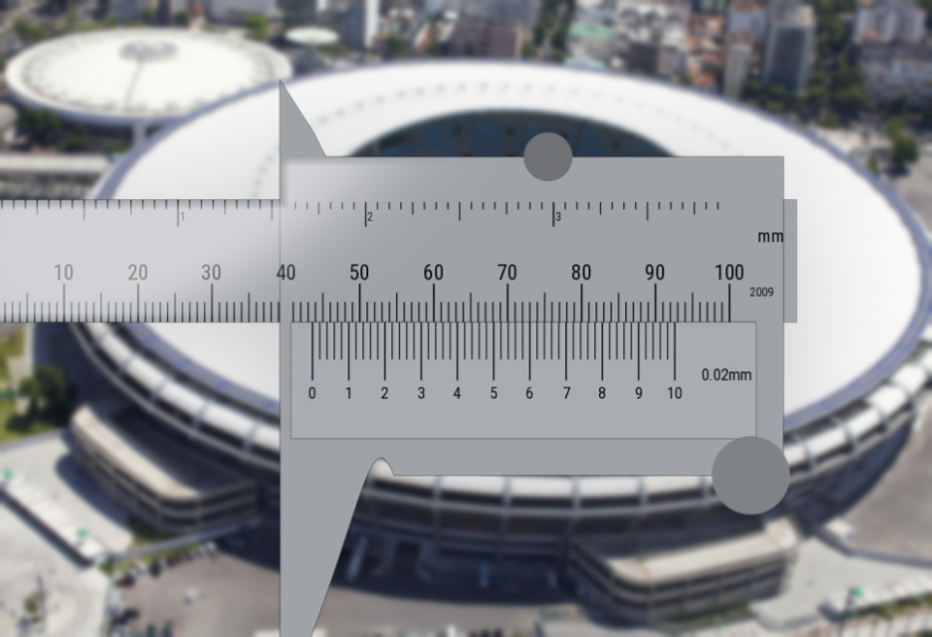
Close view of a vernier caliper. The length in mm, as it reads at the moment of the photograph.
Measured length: 43.6 mm
